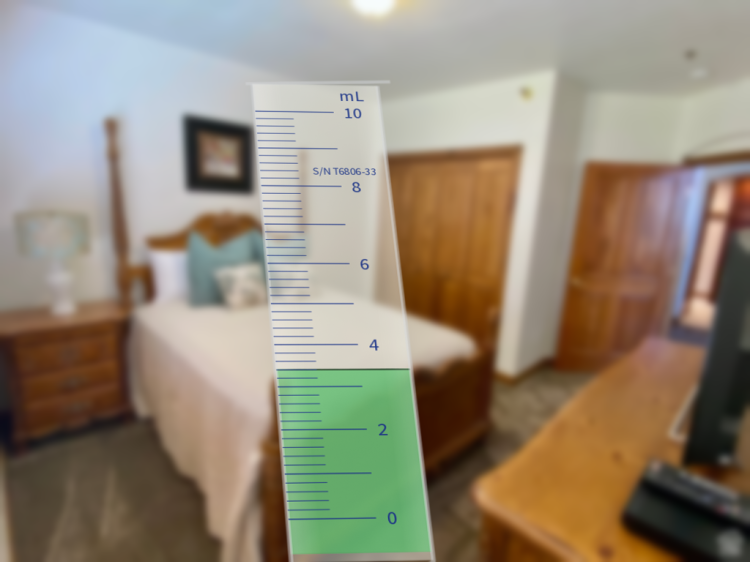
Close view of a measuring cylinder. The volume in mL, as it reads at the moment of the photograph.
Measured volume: 3.4 mL
